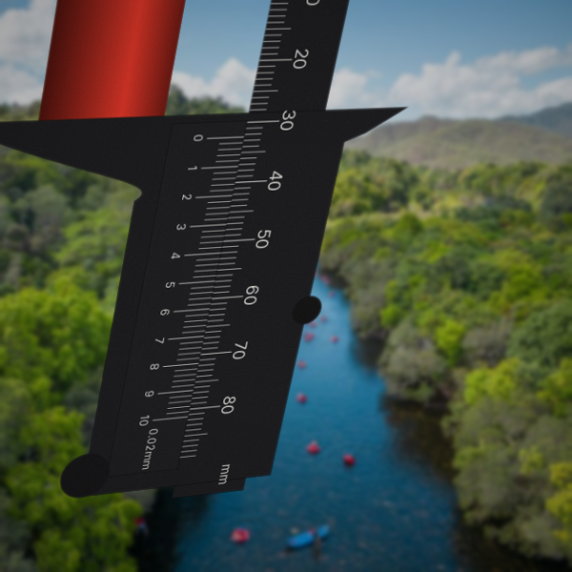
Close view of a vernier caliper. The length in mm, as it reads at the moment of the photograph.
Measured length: 32.4 mm
